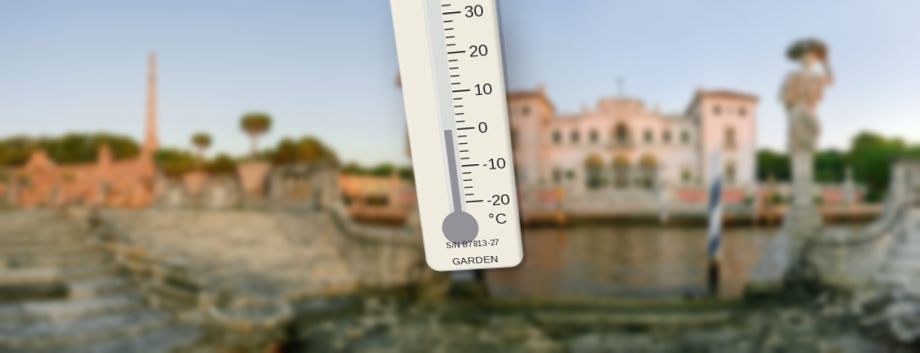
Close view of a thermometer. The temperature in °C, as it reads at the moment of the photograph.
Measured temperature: 0 °C
